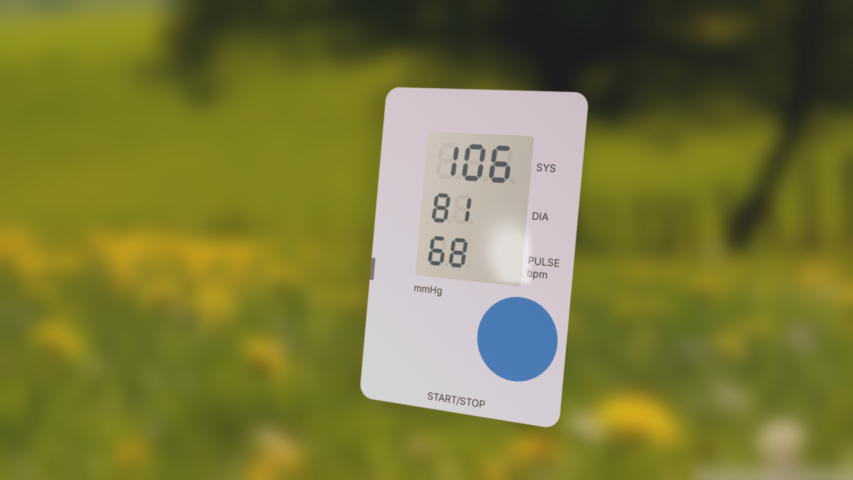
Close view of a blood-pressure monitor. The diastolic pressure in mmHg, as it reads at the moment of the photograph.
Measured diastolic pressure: 81 mmHg
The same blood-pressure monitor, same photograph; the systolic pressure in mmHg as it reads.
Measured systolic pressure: 106 mmHg
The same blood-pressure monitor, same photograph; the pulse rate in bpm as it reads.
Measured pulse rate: 68 bpm
